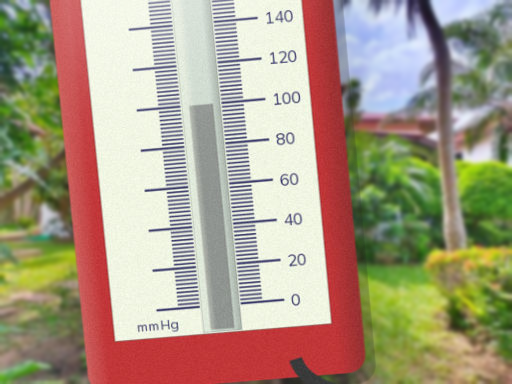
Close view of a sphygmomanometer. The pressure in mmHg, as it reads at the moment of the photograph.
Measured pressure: 100 mmHg
